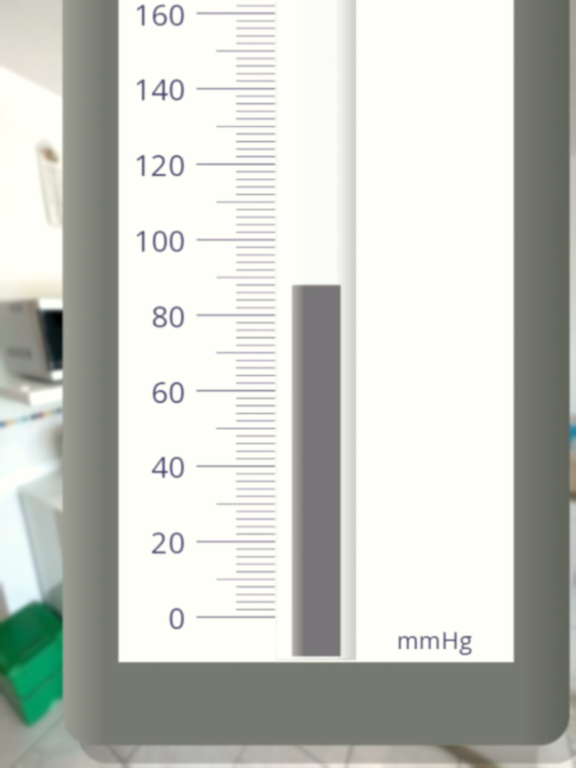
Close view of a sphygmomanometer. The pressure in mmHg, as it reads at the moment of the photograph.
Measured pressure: 88 mmHg
